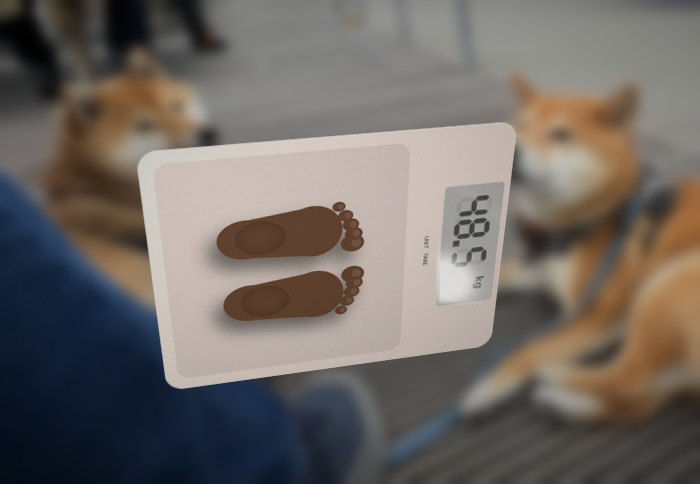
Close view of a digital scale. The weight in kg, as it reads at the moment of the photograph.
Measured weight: 48.5 kg
